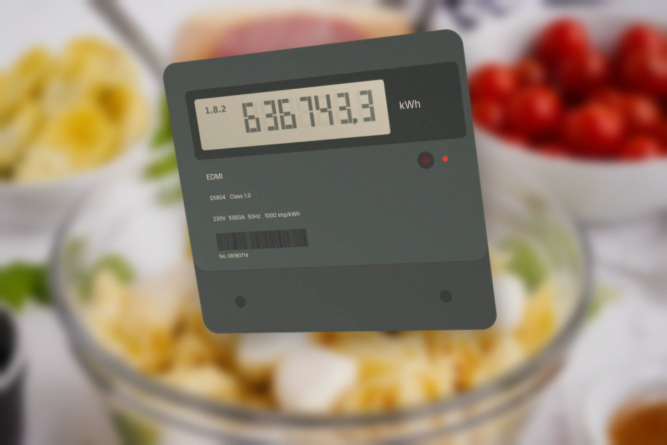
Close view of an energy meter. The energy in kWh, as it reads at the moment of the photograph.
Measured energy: 636743.3 kWh
